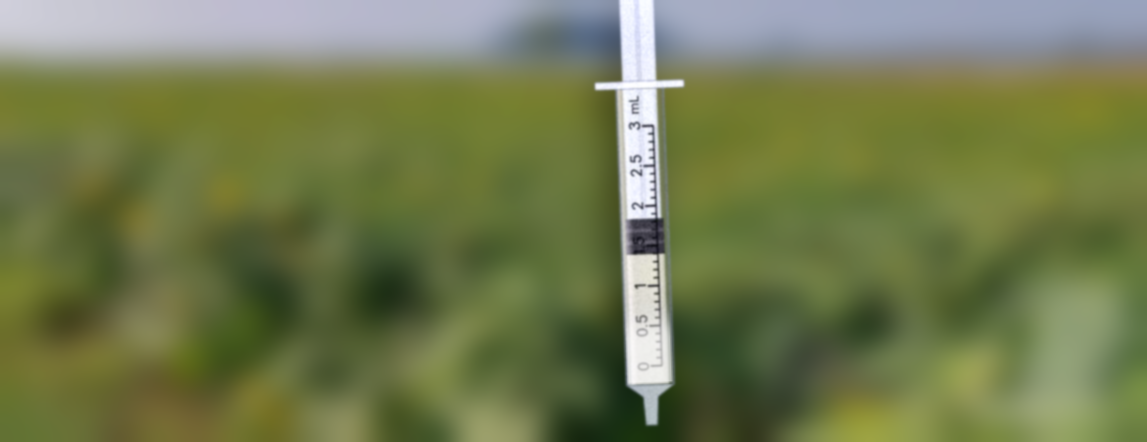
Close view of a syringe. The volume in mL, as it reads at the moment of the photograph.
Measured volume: 1.4 mL
